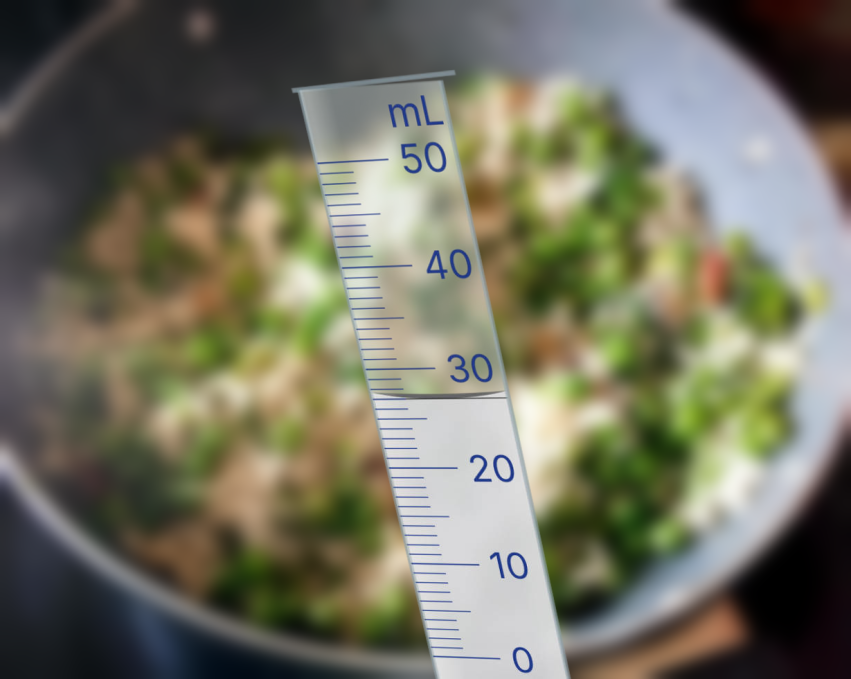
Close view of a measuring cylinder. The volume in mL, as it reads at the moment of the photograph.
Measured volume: 27 mL
